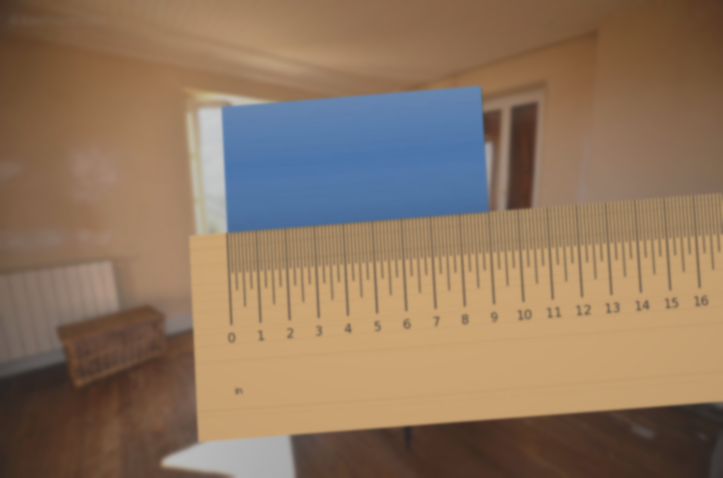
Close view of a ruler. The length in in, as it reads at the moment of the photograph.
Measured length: 9 in
